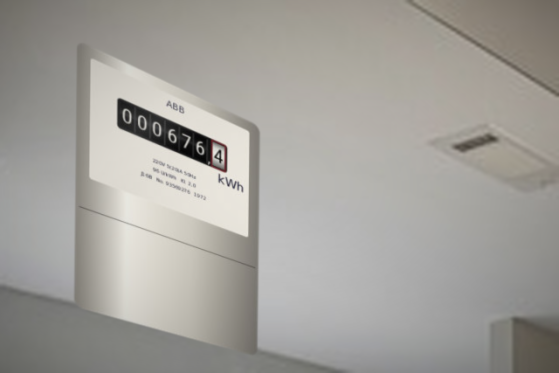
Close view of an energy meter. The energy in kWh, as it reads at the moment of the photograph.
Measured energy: 676.4 kWh
